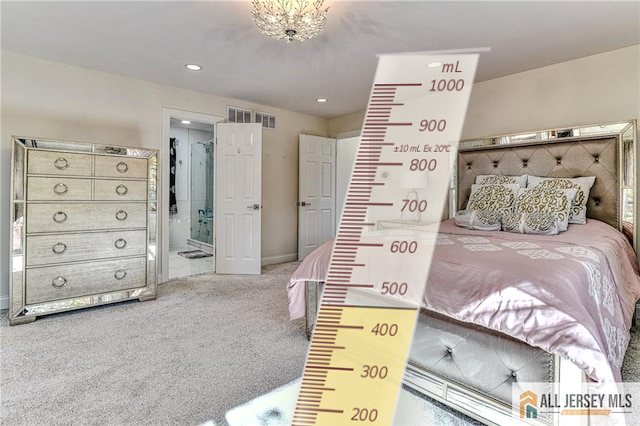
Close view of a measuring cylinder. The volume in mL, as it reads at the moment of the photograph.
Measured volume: 450 mL
